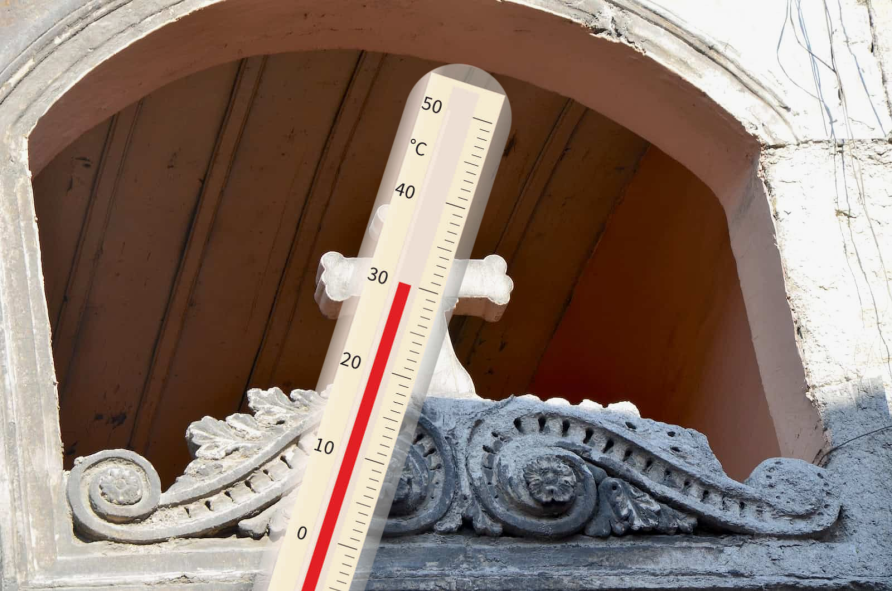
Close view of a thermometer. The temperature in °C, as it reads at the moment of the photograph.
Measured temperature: 30 °C
